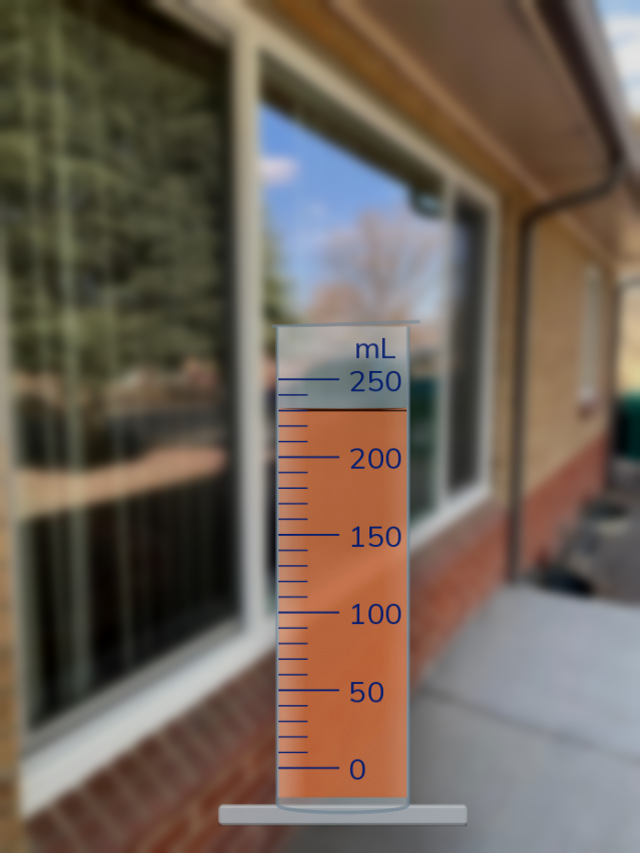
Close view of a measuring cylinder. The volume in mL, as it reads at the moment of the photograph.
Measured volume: 230 mL
